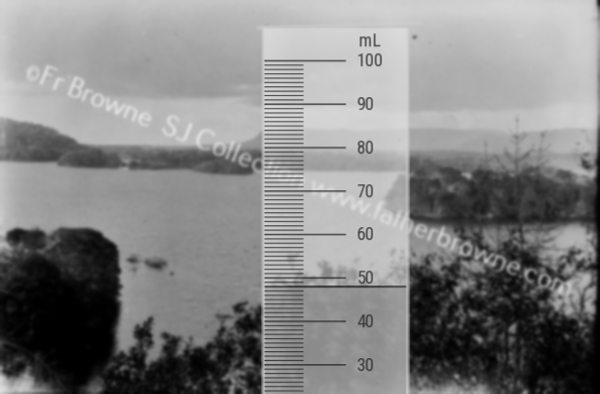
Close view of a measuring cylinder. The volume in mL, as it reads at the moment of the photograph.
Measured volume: 48 mL
